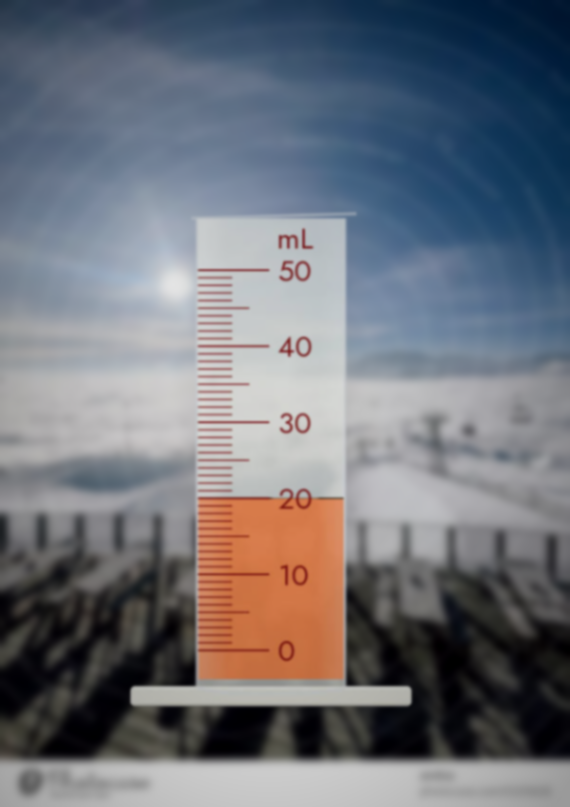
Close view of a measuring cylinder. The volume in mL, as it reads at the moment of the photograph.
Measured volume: 20 mL
